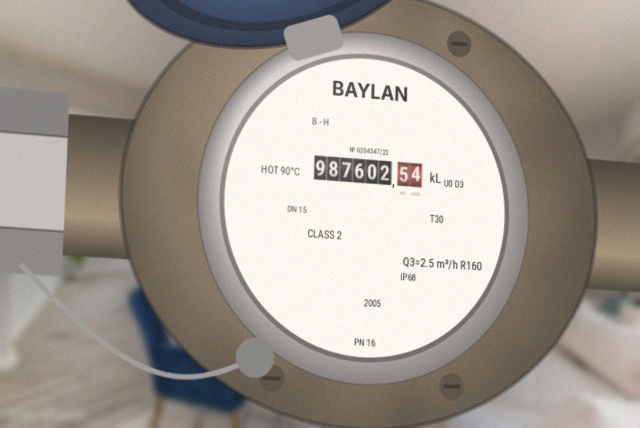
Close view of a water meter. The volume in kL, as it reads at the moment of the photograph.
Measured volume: 987602.54 kL
